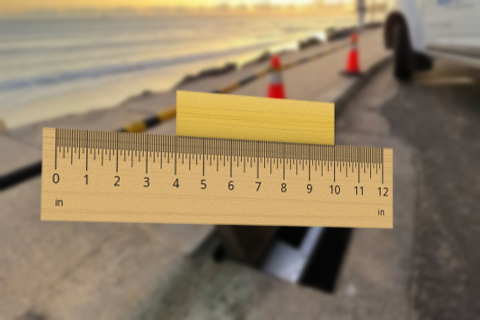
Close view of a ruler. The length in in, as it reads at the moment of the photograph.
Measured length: 6 in
